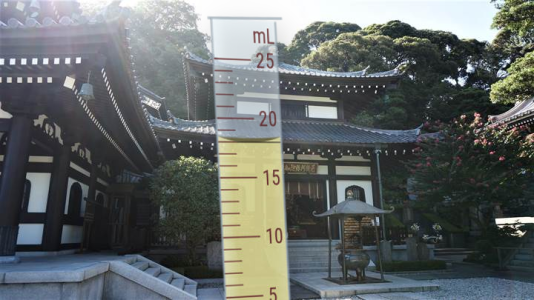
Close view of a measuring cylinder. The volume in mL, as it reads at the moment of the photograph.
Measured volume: 18 mL
